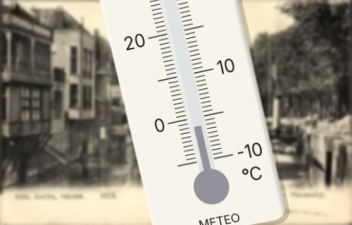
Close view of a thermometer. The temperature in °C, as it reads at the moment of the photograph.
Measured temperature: -2 °C
